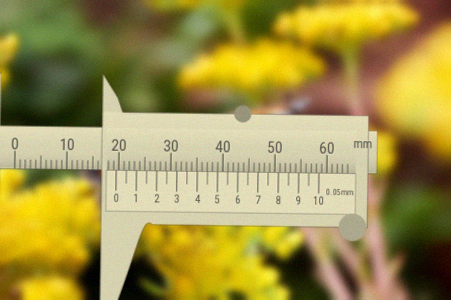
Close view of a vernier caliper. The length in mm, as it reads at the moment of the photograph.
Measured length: 19.5 mm
